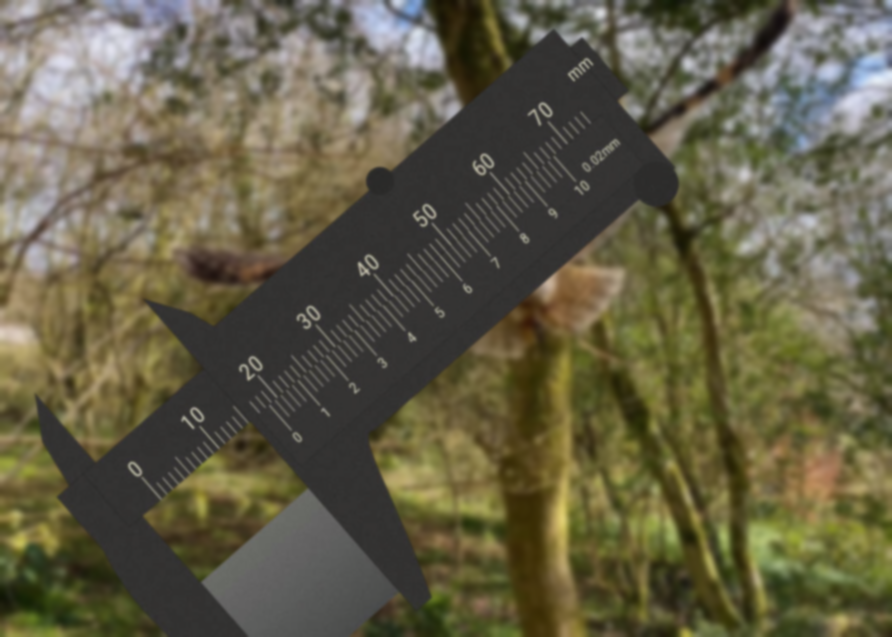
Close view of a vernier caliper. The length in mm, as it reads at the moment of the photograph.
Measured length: 18.6 mm
